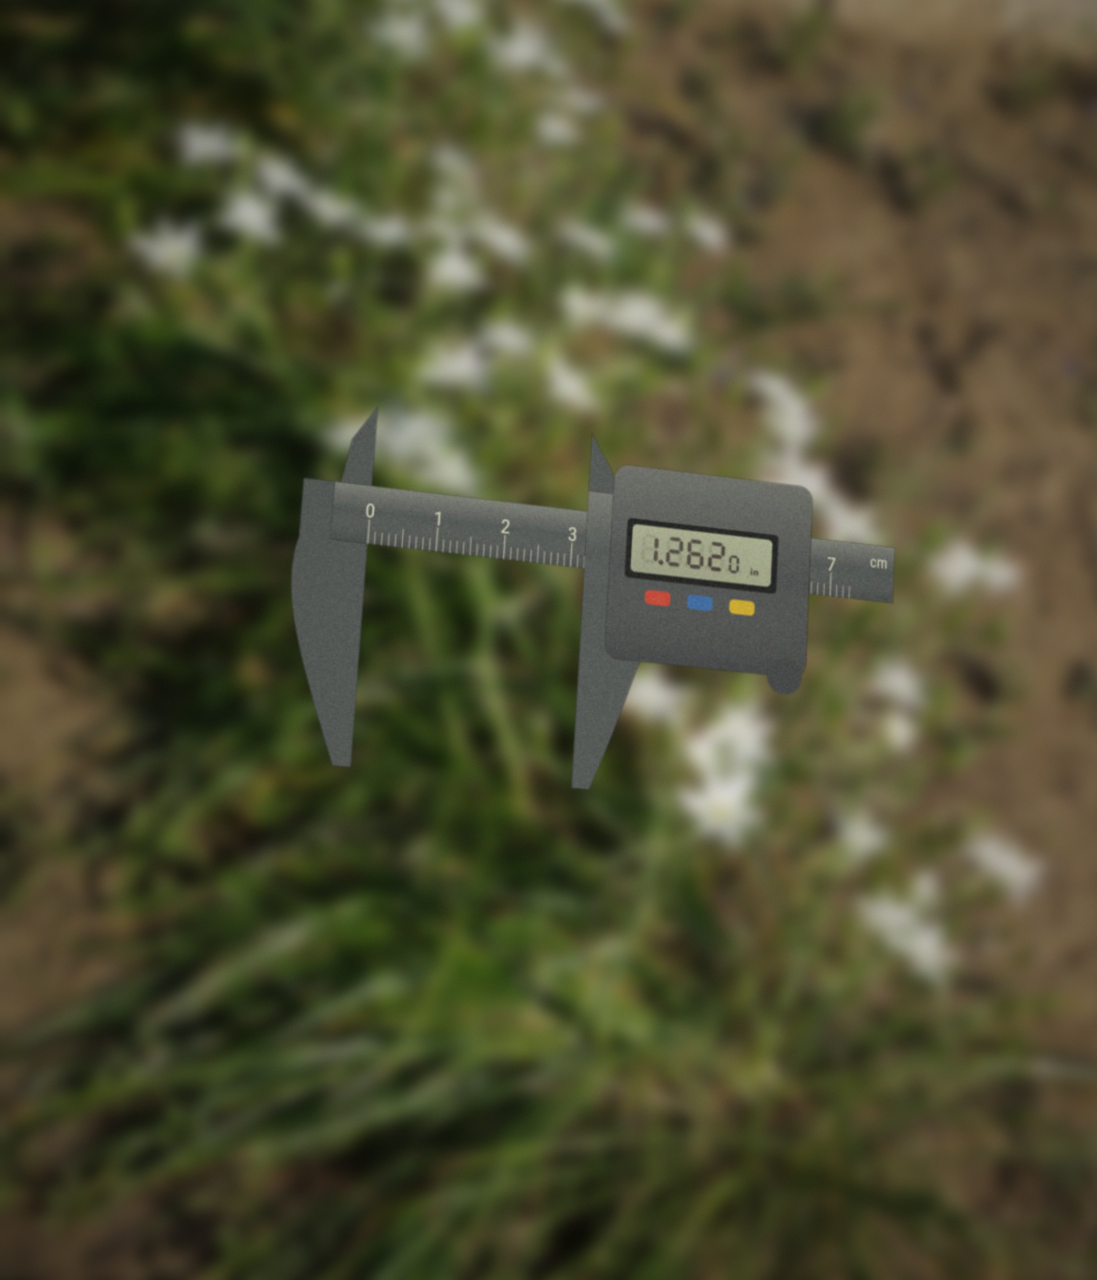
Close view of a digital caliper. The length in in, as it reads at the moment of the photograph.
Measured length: 1.2620 in
